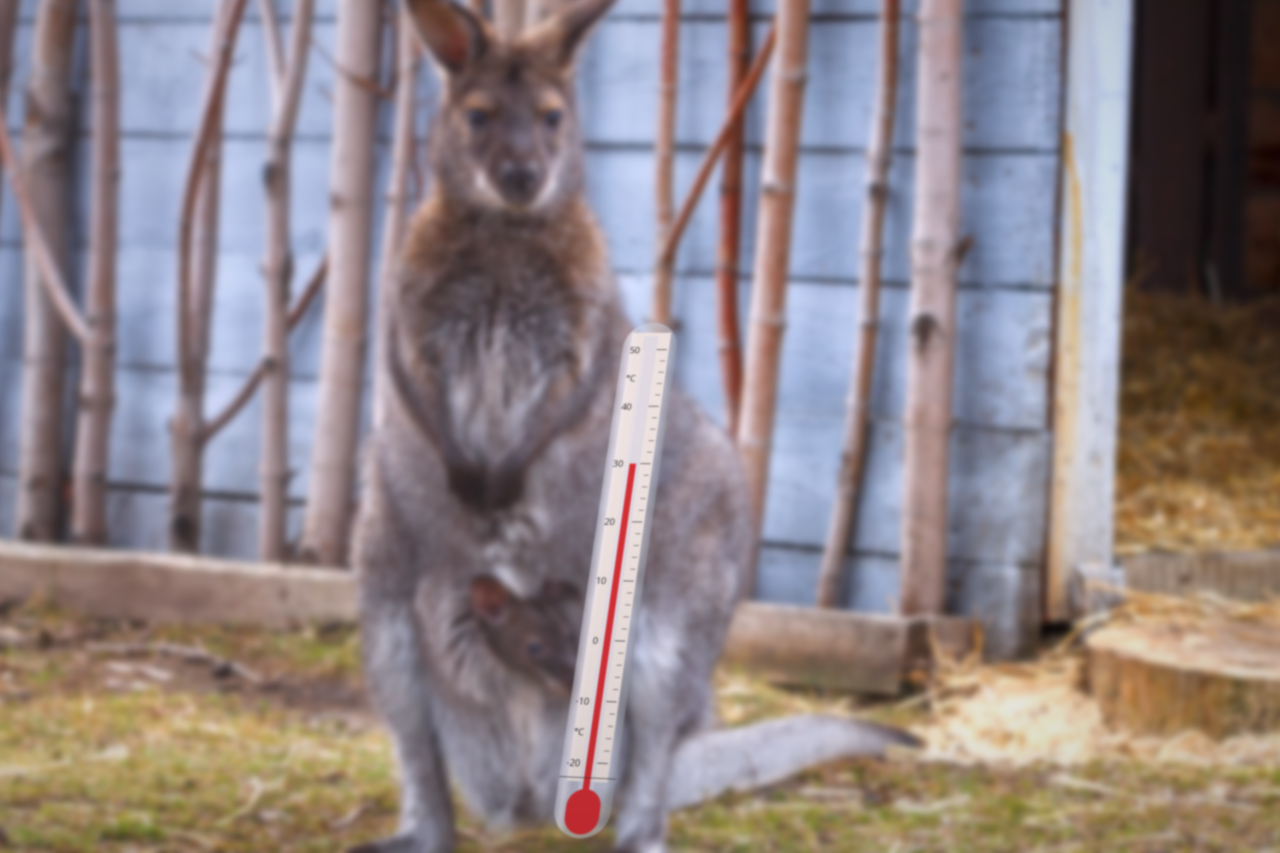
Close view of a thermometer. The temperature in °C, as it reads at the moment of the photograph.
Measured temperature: 30 °C
